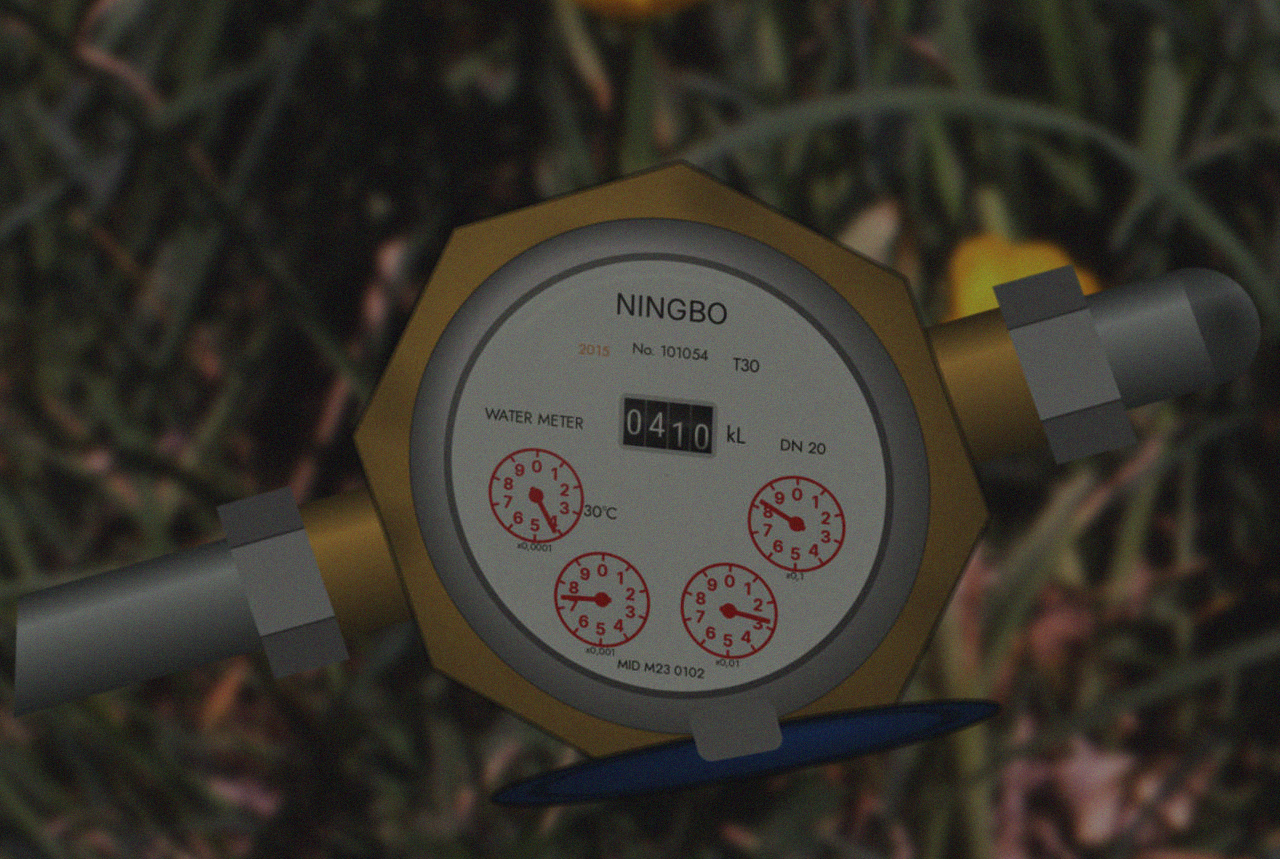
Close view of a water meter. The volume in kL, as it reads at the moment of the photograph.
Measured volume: 409.8274 kL
